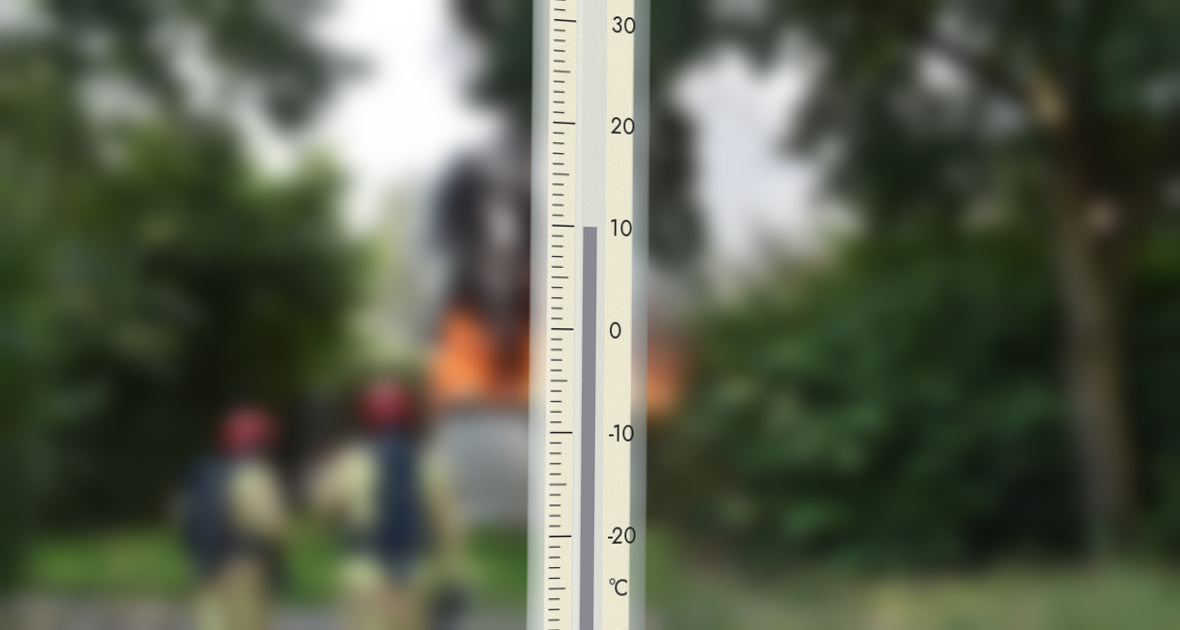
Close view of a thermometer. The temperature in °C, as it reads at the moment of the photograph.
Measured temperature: 10 °C
